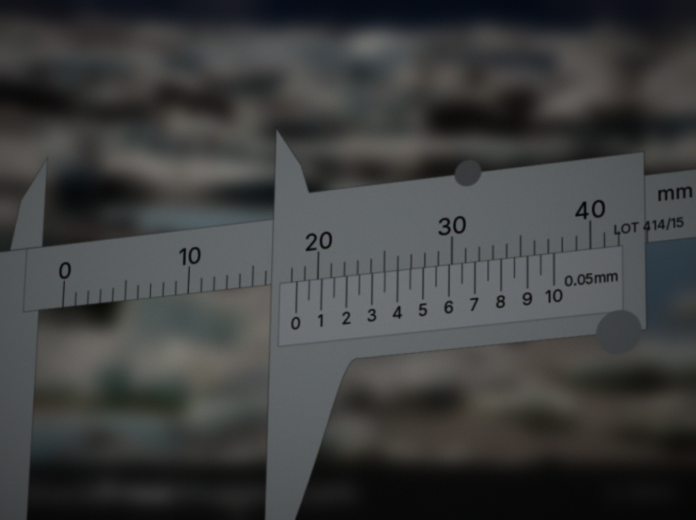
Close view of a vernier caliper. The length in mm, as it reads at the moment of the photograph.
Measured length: 18.4 mm
